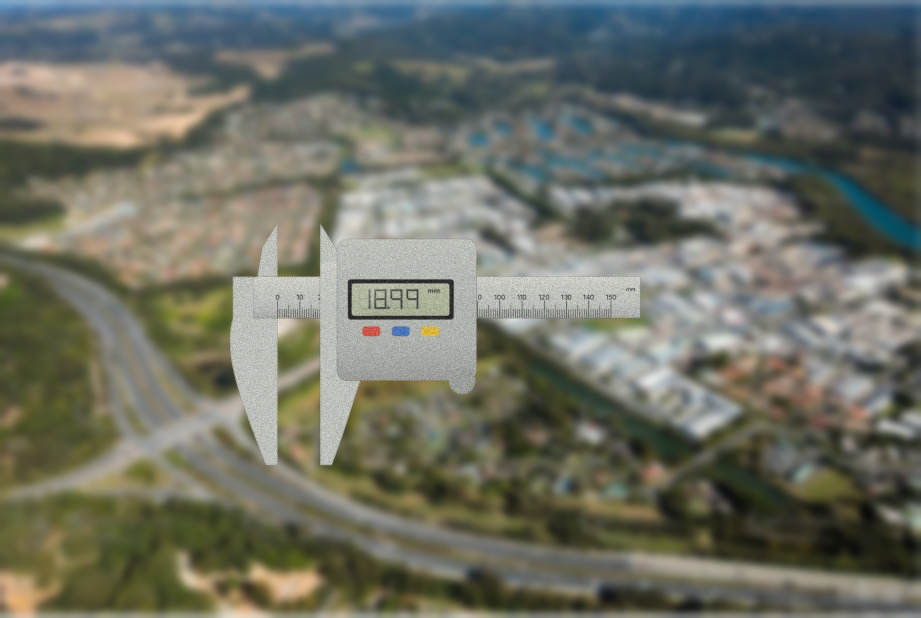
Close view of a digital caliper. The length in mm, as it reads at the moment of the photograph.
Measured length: 18.99 mm
